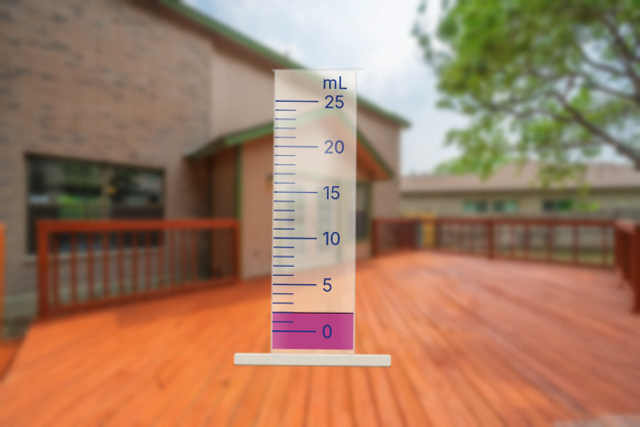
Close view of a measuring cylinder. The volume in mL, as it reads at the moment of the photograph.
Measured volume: 2 mL
